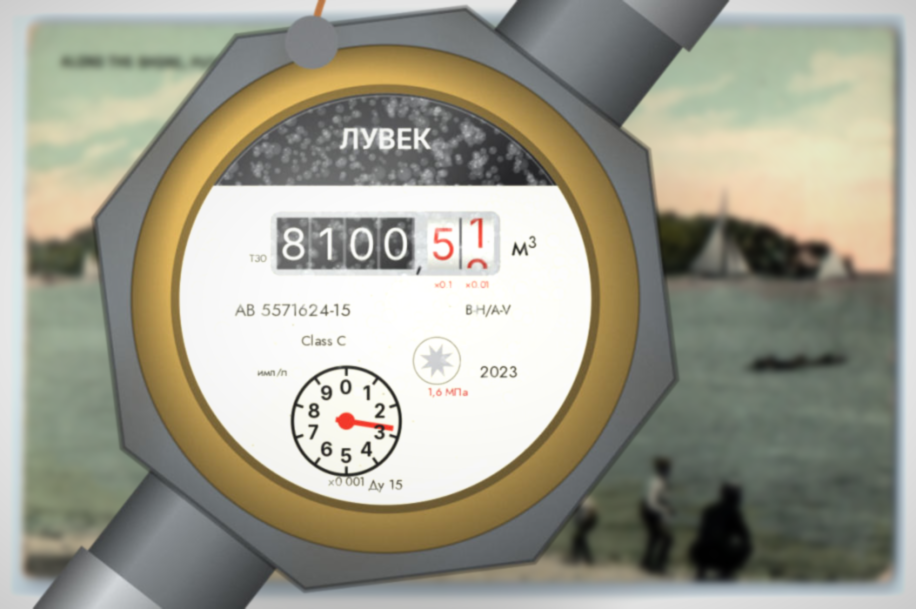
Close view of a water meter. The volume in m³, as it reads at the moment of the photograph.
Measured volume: 8100.512 m³
